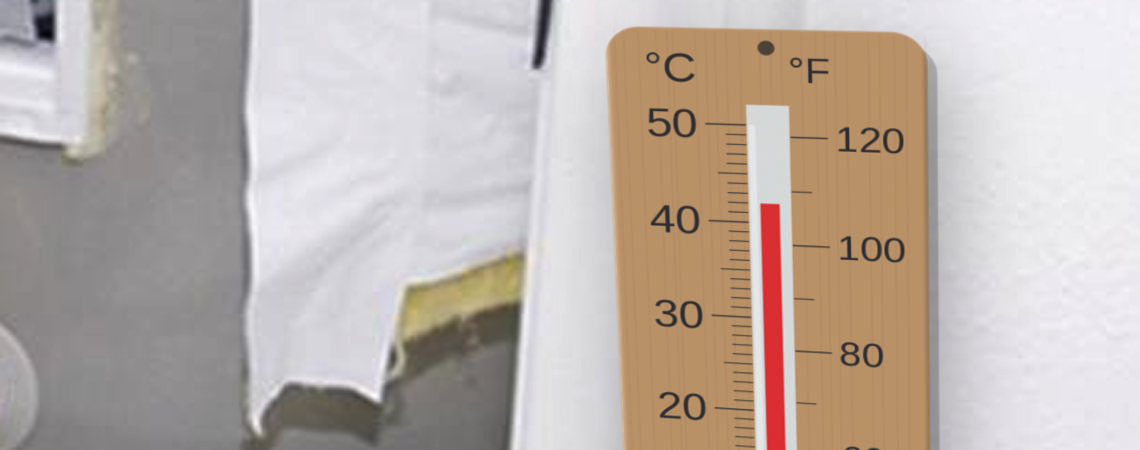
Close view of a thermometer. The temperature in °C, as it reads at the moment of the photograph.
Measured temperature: 42 °C
